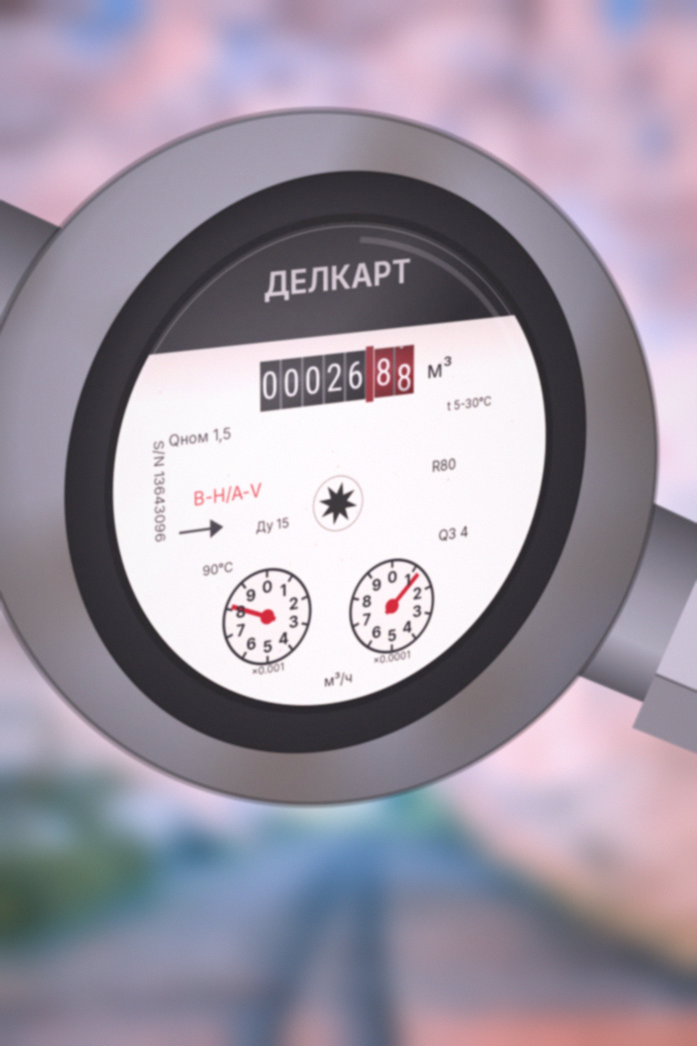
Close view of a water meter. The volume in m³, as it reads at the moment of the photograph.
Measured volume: 26.8781 m³
